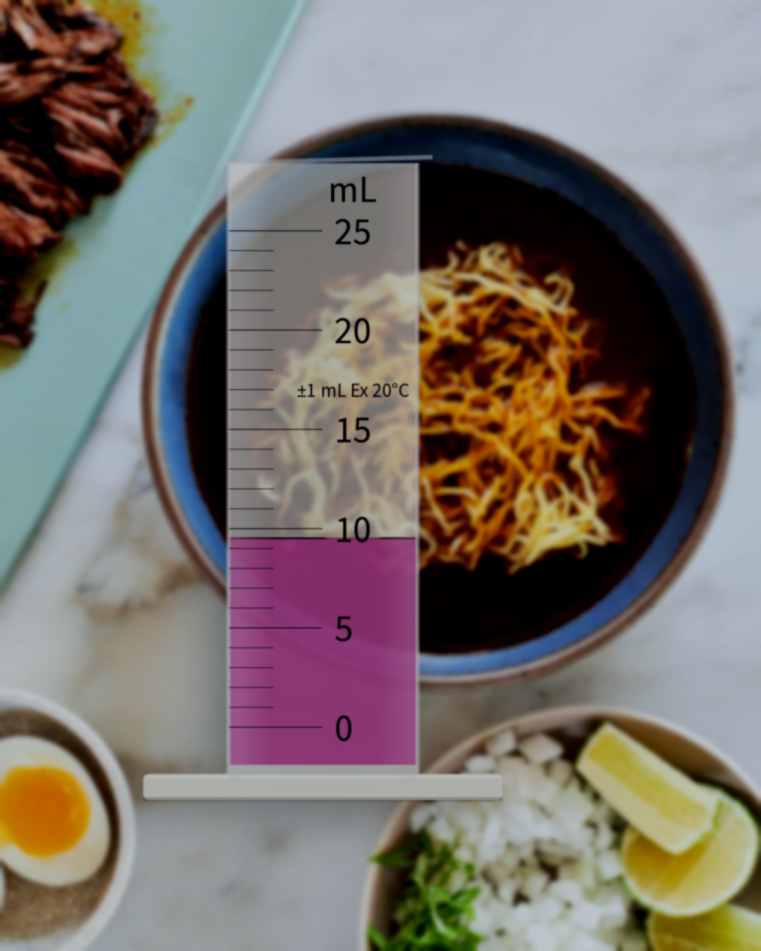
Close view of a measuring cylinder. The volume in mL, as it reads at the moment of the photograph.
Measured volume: 9.5 mL
